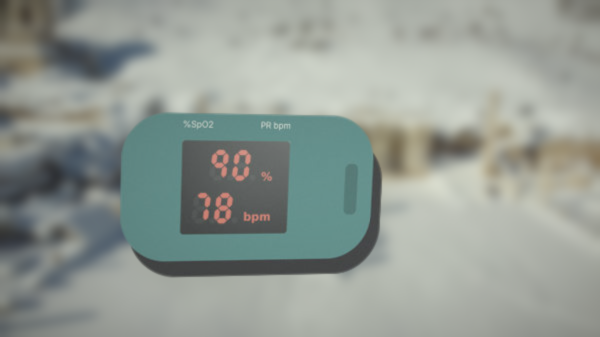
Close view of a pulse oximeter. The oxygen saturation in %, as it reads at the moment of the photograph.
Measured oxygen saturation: 90 %
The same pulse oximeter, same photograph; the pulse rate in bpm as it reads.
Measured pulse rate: 78 bpm
